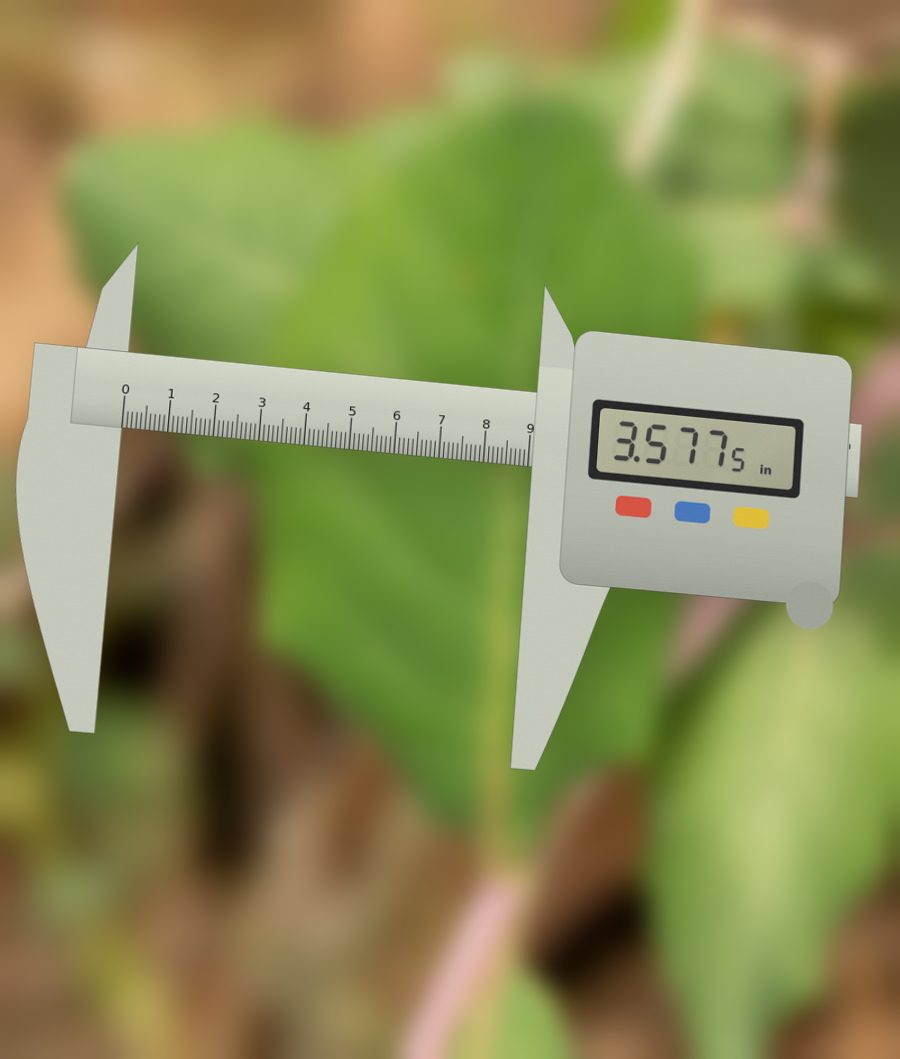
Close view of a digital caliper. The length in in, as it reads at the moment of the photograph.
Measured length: 3.5775 in
